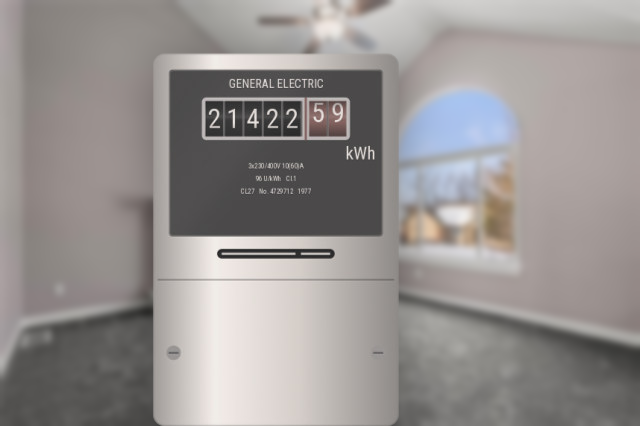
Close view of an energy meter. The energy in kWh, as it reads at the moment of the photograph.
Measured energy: 21422.59 kWh
